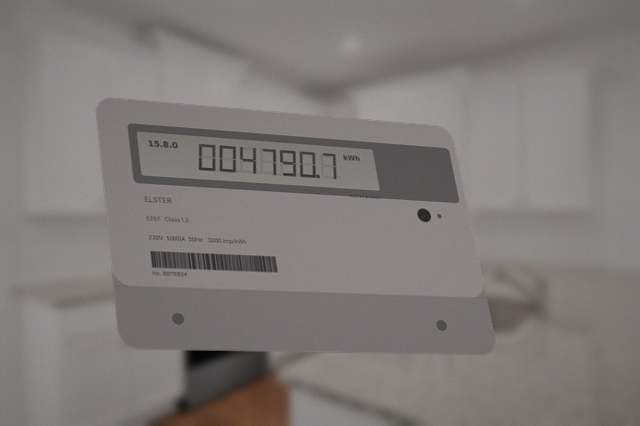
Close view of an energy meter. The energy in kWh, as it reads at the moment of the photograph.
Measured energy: 4790.7 kWh
